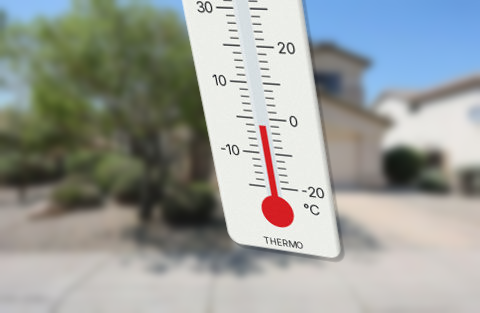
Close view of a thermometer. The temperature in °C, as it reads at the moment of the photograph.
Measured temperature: -2 °C
